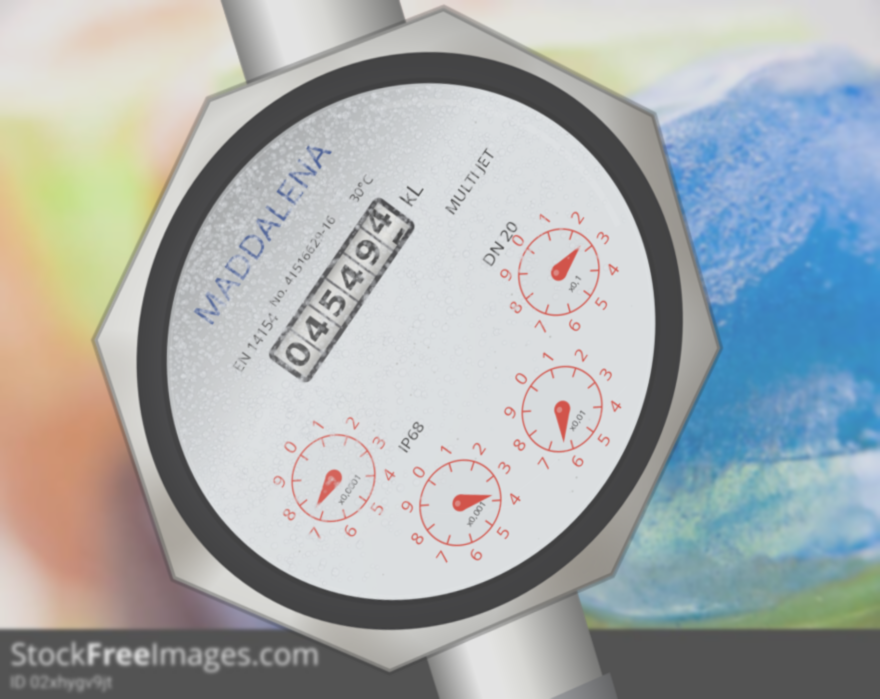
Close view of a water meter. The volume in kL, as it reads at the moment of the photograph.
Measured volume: 45494.2637 kL
